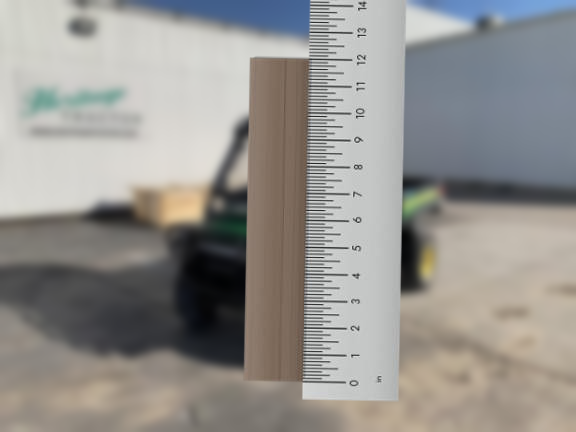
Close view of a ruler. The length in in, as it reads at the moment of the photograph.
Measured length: 12 in
